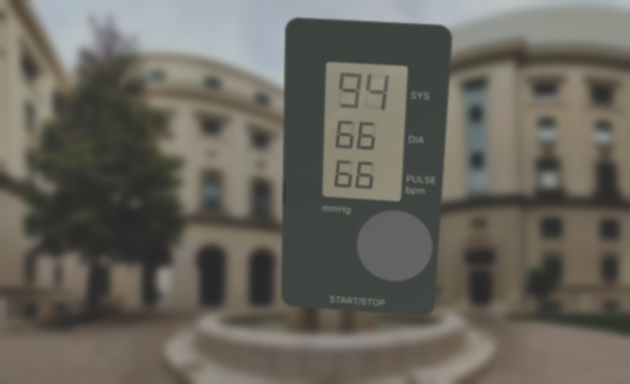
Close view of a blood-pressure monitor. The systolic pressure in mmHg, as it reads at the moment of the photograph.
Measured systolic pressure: 94 mmHg
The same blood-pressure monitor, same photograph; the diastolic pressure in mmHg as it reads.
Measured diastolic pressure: 66 mmHg
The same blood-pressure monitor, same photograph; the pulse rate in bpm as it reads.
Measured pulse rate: 66 bpm
